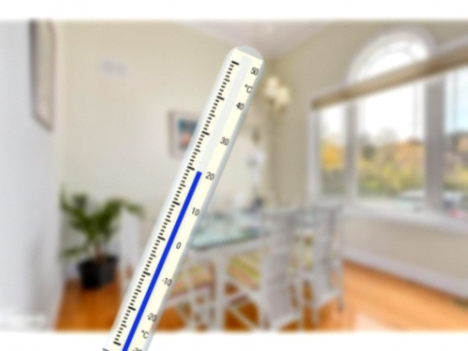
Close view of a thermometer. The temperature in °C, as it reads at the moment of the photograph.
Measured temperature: 20 °C
